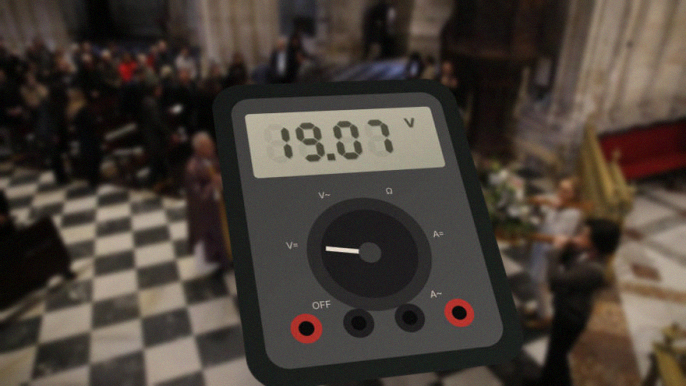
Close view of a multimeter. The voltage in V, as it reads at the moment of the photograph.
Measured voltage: 19.07 V
